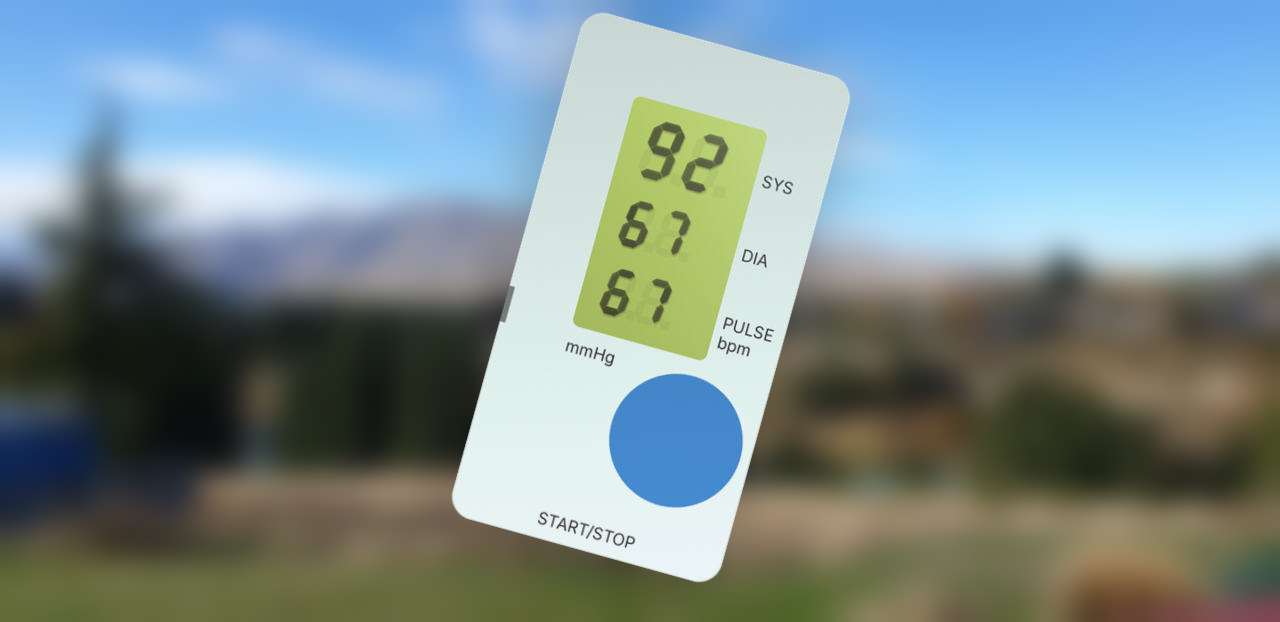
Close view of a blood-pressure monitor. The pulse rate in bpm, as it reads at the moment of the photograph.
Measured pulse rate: 67 bpm
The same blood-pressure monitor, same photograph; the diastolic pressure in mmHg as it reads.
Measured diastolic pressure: 67 mmHg
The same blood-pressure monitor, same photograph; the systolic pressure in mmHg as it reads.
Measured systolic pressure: 92 mmHg
